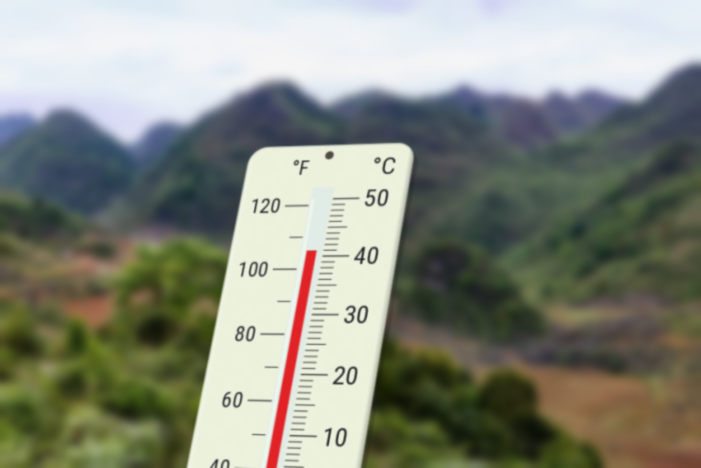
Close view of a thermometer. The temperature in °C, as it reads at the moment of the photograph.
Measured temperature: 41 °C
